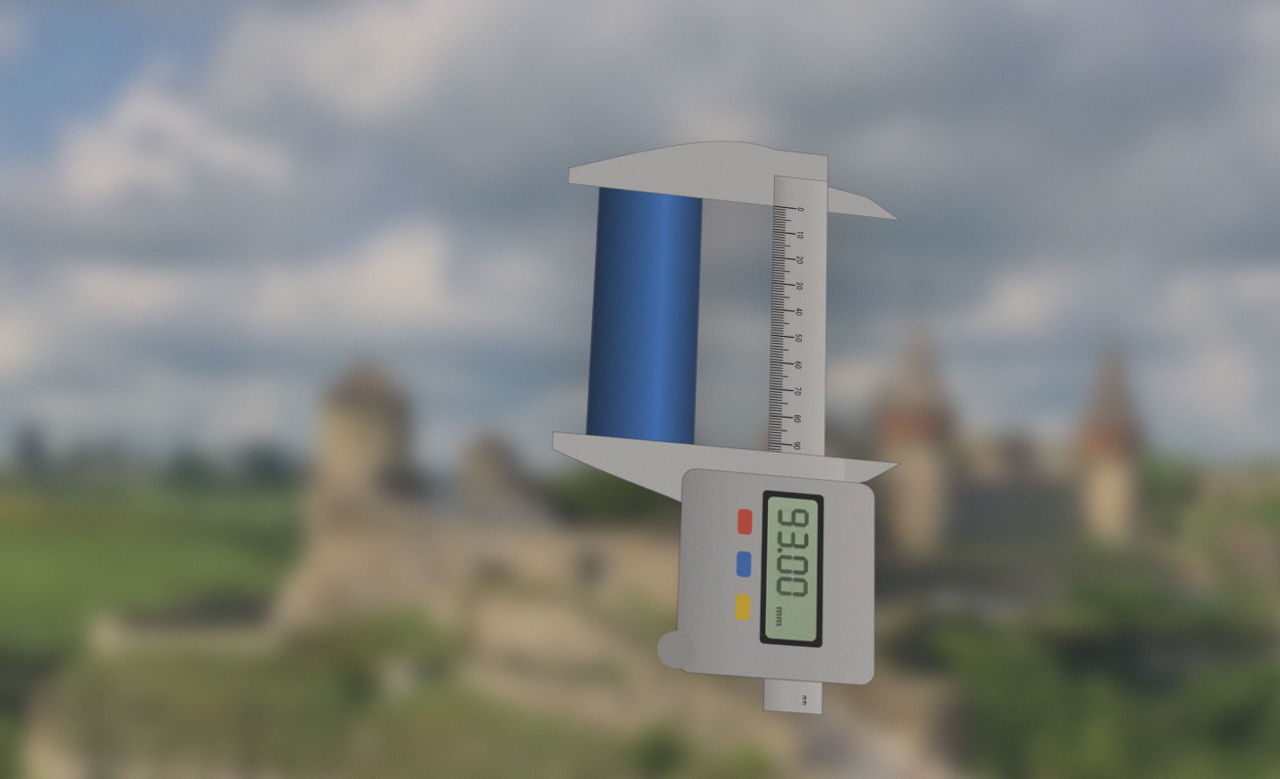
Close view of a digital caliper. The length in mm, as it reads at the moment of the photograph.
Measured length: 93.00 mm
